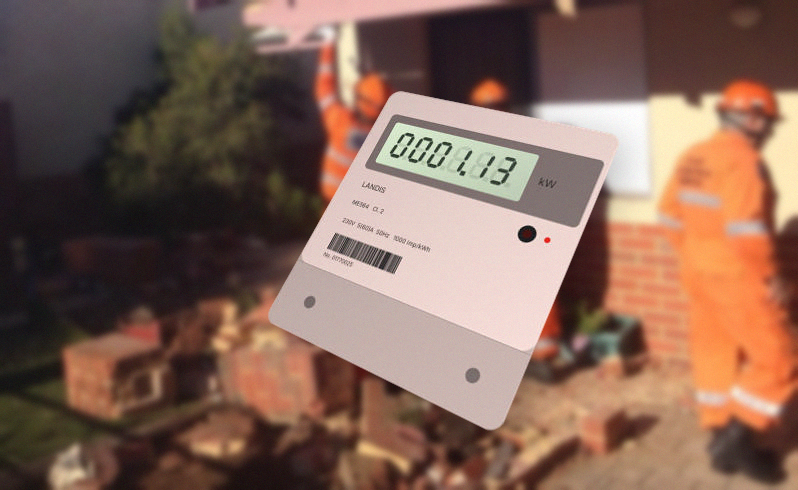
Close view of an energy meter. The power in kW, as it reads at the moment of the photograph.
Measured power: 1.13 kW
